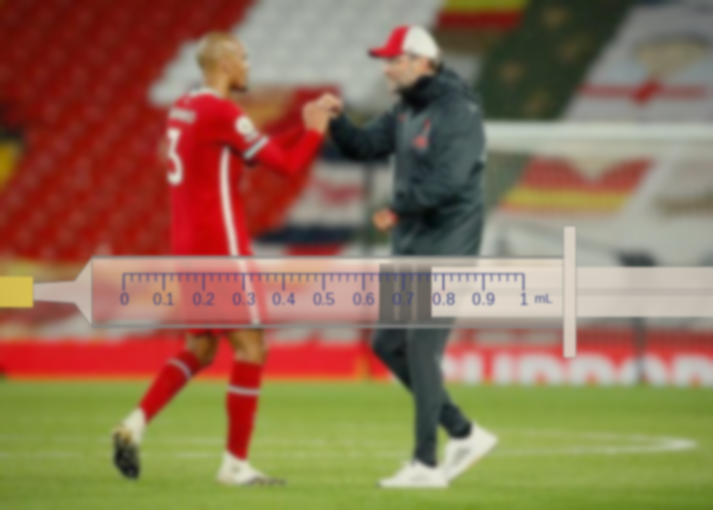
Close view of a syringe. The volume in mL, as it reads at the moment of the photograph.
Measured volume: 0.64 mL
